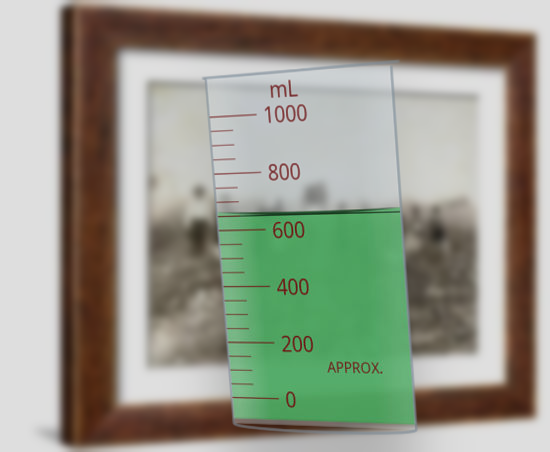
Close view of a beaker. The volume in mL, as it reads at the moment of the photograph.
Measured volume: 650 mL
